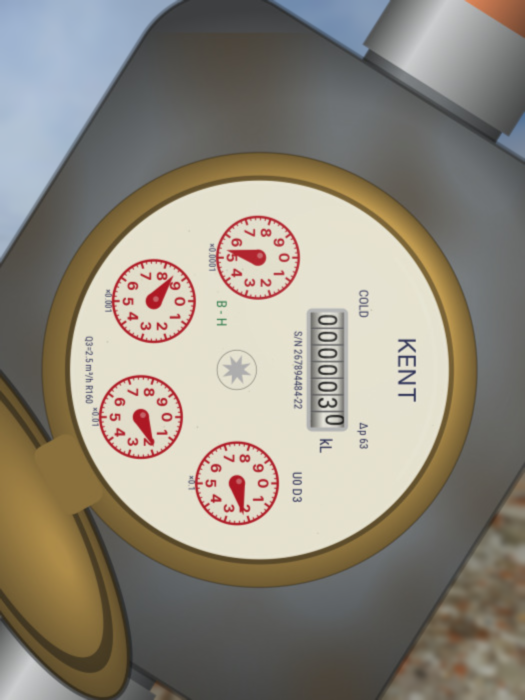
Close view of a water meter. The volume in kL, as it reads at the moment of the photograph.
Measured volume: 30.2185 kL
